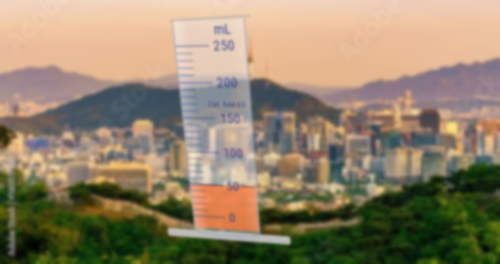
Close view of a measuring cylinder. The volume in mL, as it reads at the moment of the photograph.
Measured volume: 50 mL
